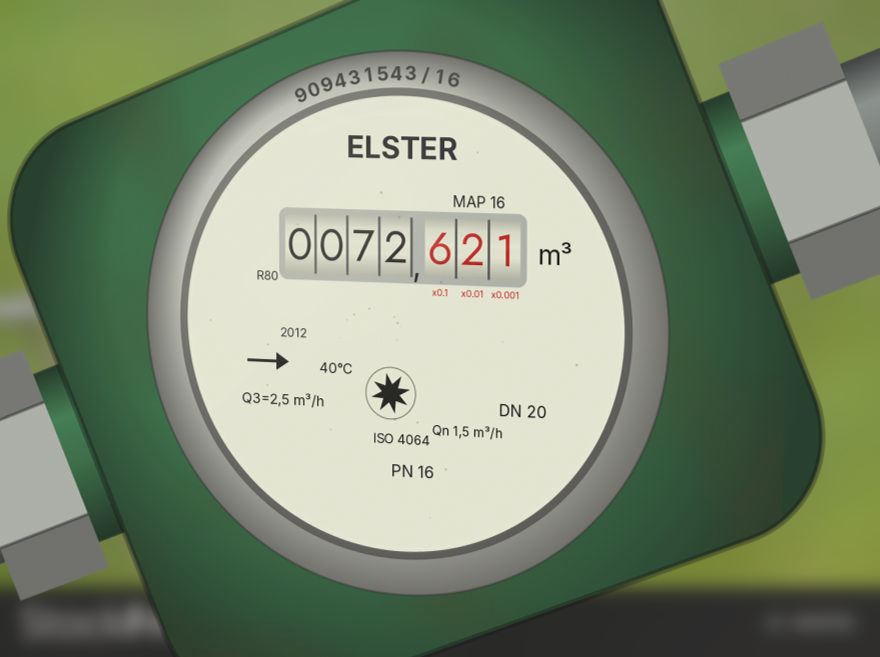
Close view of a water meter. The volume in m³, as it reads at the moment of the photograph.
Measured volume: 72.621 m³
